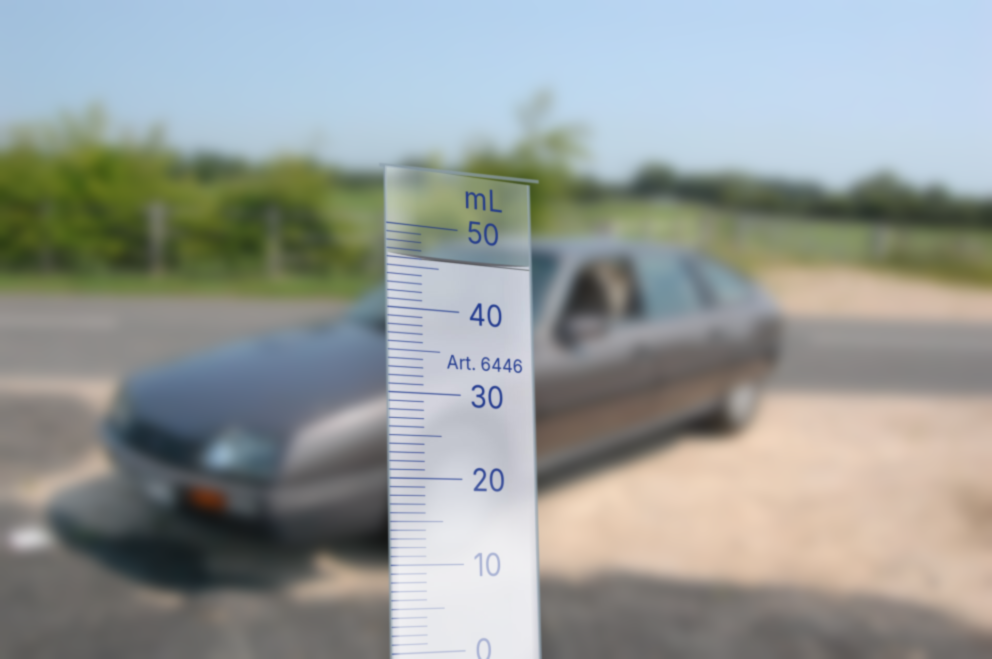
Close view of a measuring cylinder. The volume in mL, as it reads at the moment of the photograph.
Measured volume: 46 mL
